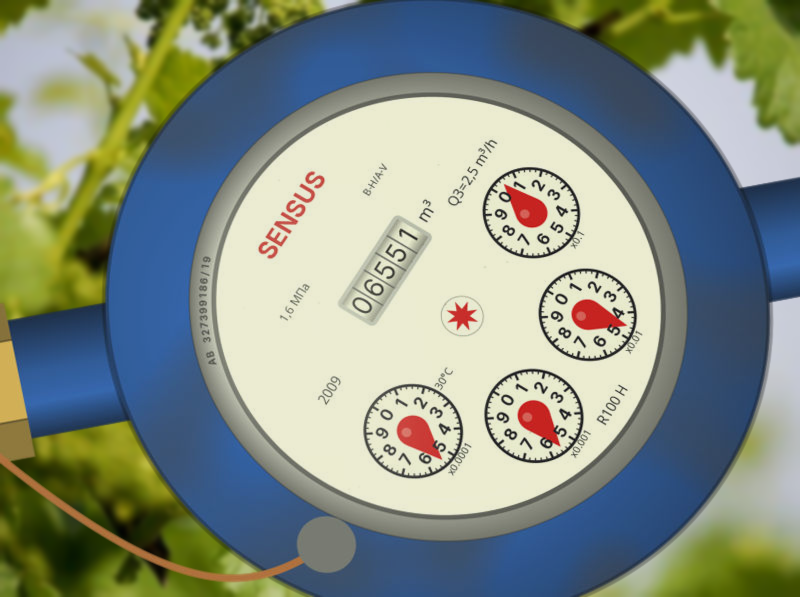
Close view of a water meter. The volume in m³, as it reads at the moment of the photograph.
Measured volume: 6551.0455 m³
